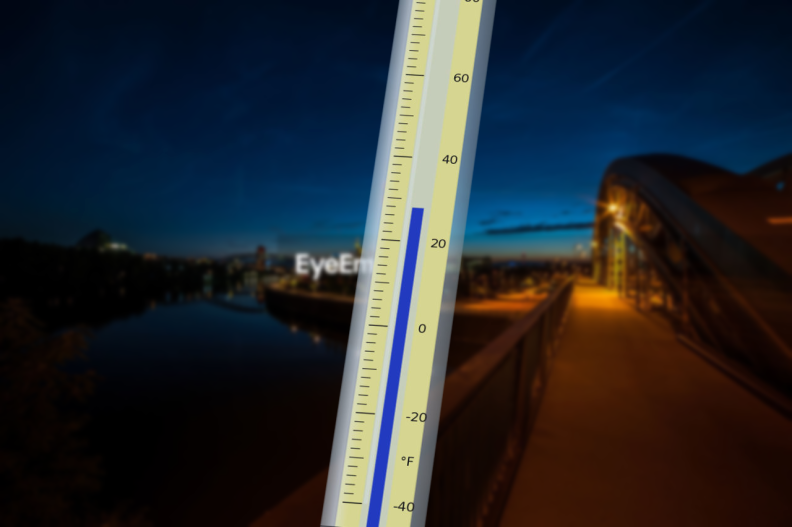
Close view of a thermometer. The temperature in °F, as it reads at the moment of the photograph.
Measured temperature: 28 °F
